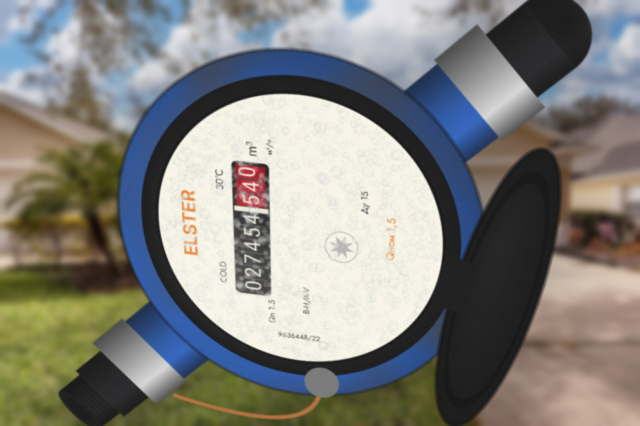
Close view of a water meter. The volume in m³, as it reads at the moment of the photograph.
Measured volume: 27454.540 m³
